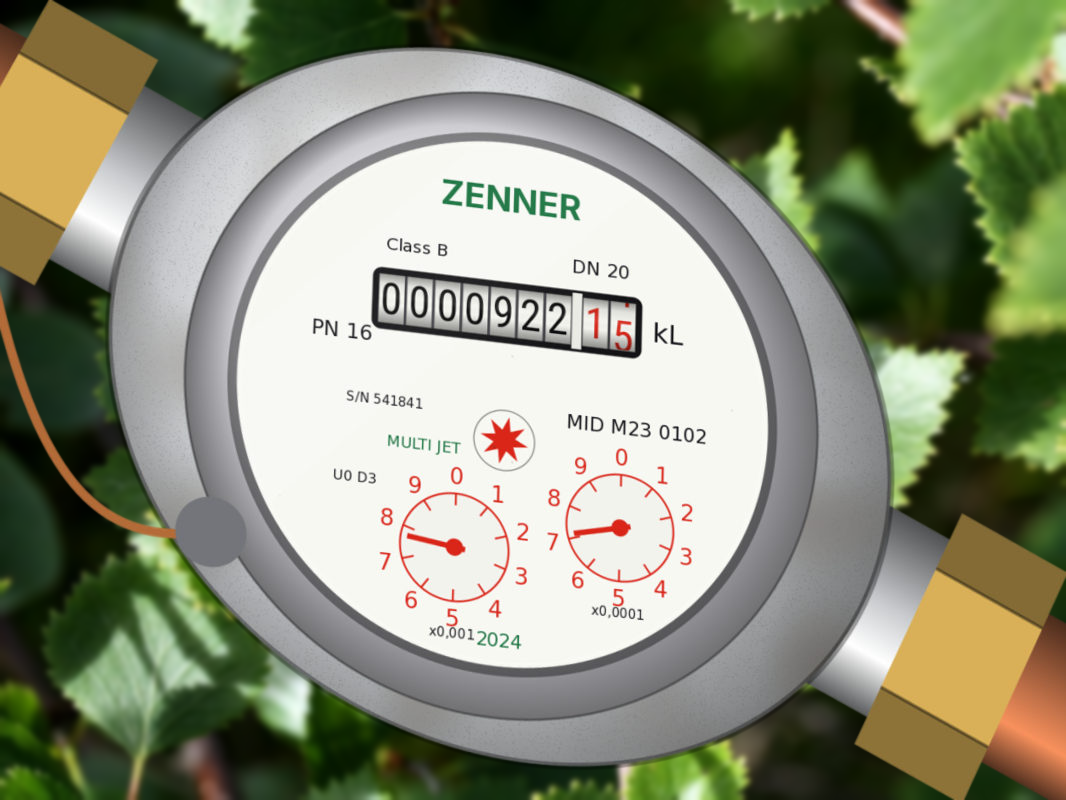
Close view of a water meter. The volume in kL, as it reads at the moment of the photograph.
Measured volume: 922.1477 kL
